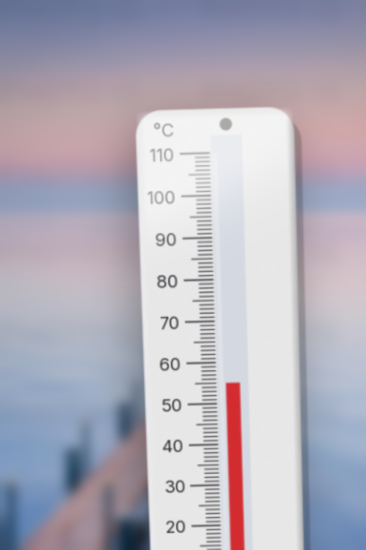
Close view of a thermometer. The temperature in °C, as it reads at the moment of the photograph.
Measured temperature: 55 °C
